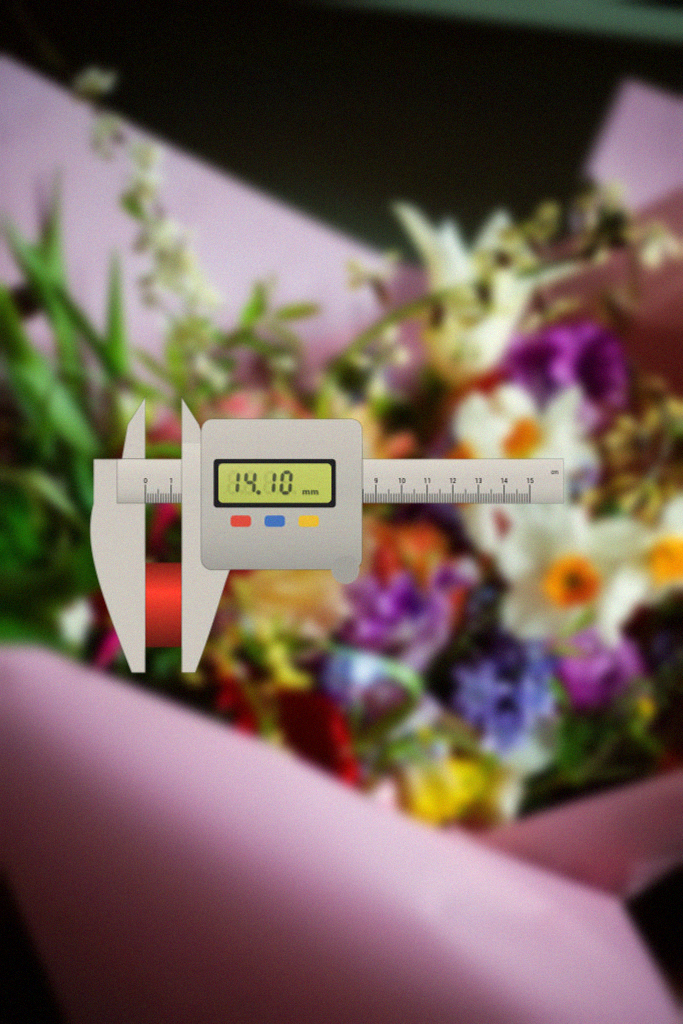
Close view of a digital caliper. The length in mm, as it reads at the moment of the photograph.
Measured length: 14.10 mm
